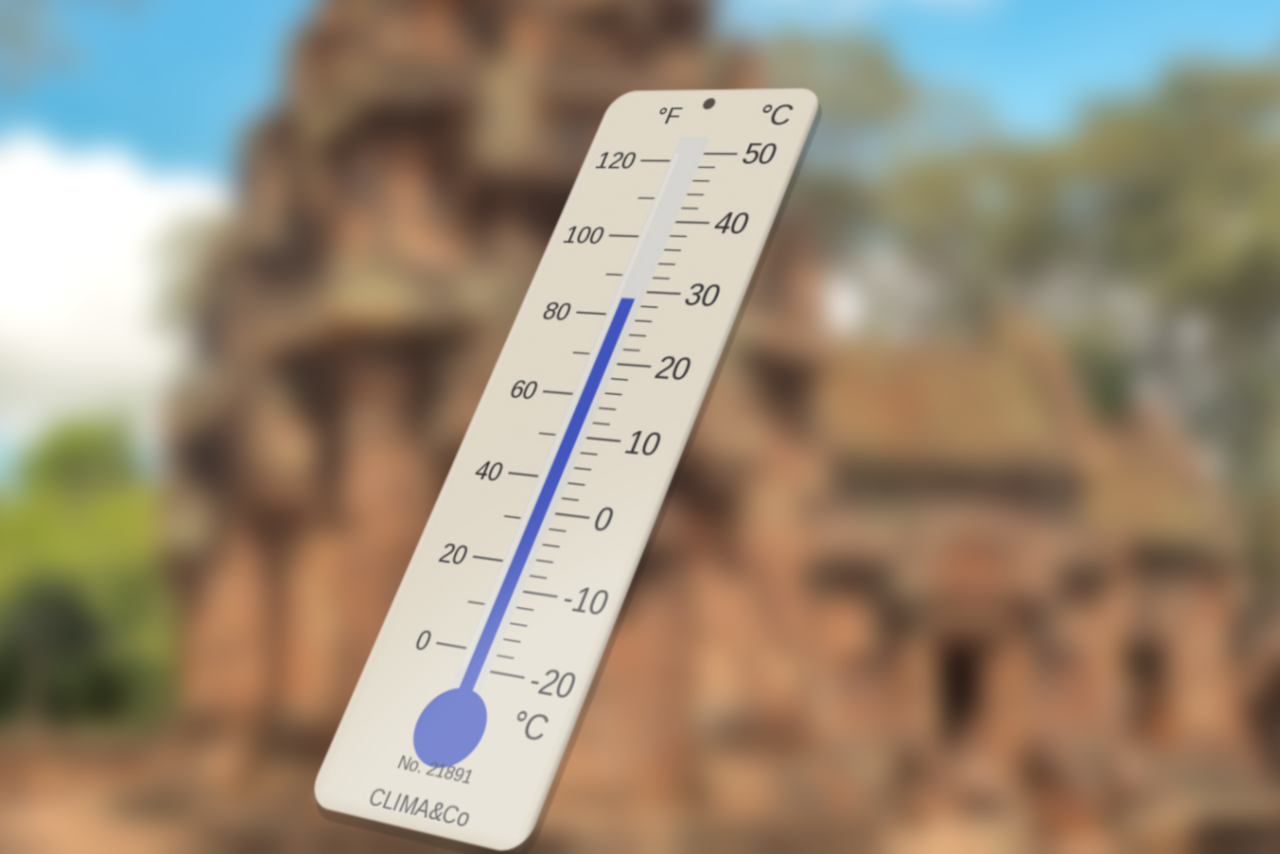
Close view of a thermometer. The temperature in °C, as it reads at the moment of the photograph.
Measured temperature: 29 °C
